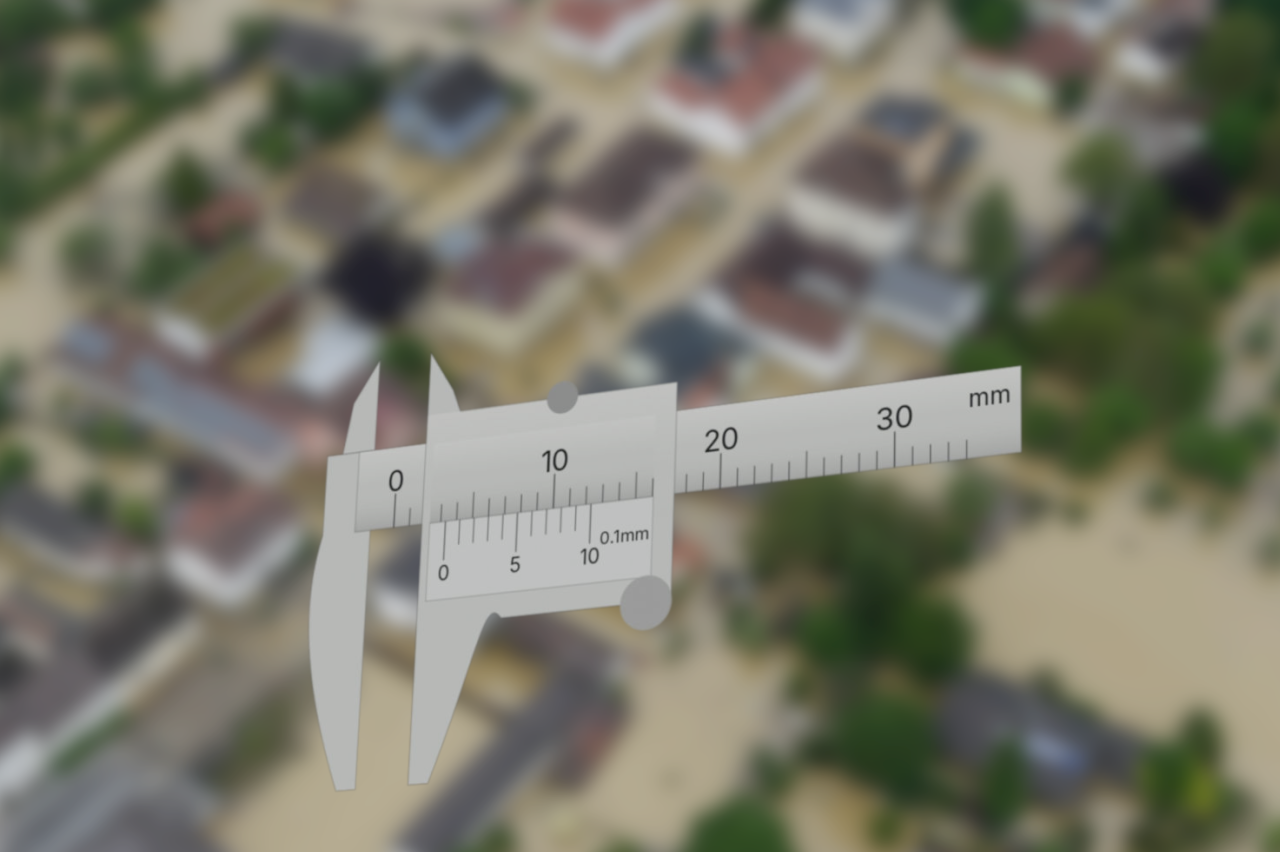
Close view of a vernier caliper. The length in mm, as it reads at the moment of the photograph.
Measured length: 3.3 mm
